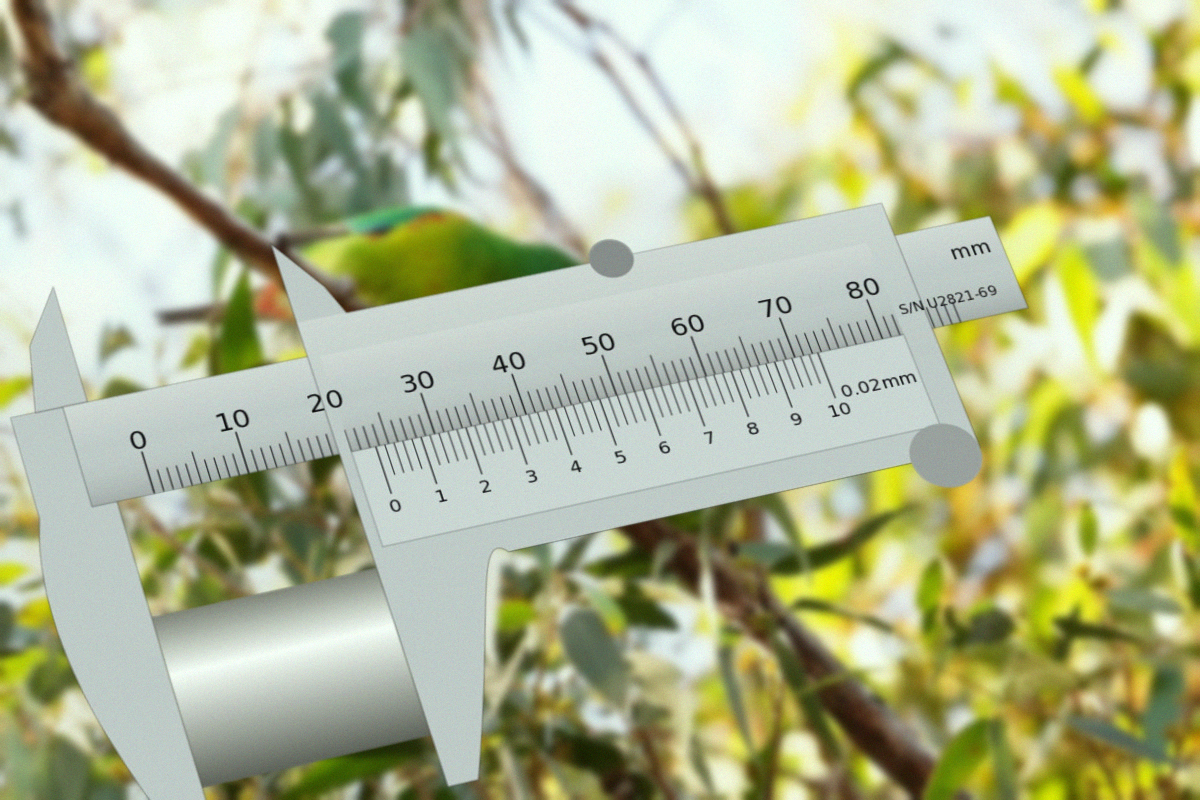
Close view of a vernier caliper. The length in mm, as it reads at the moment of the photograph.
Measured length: 23.6 mm
